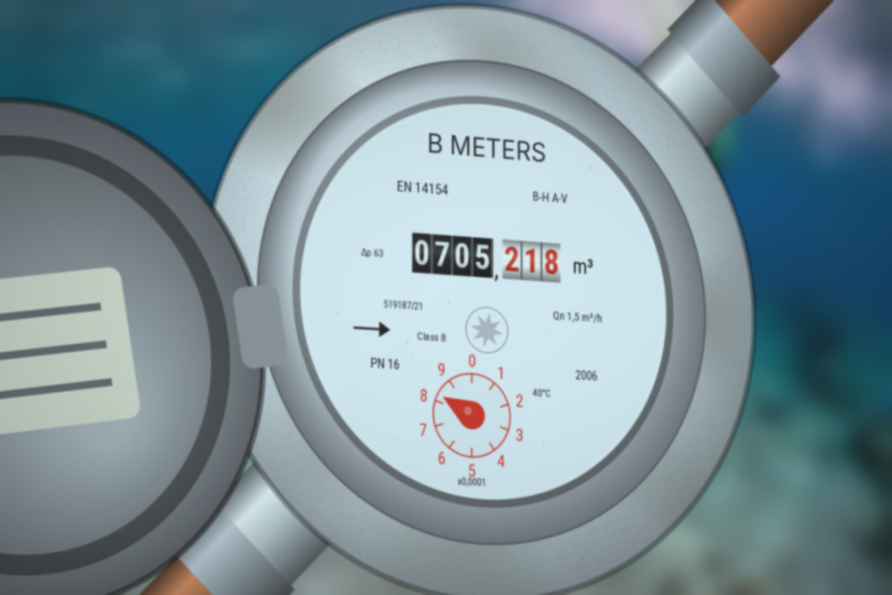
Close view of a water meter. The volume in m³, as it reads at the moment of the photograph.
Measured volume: 705.2188 m³
